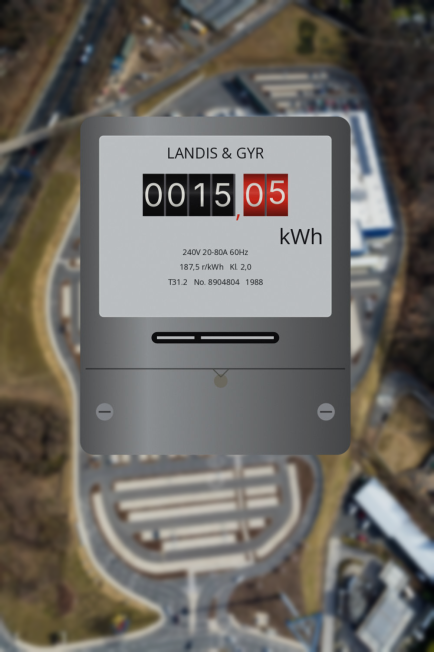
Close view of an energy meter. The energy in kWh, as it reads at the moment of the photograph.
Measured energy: 15.05 kWh
